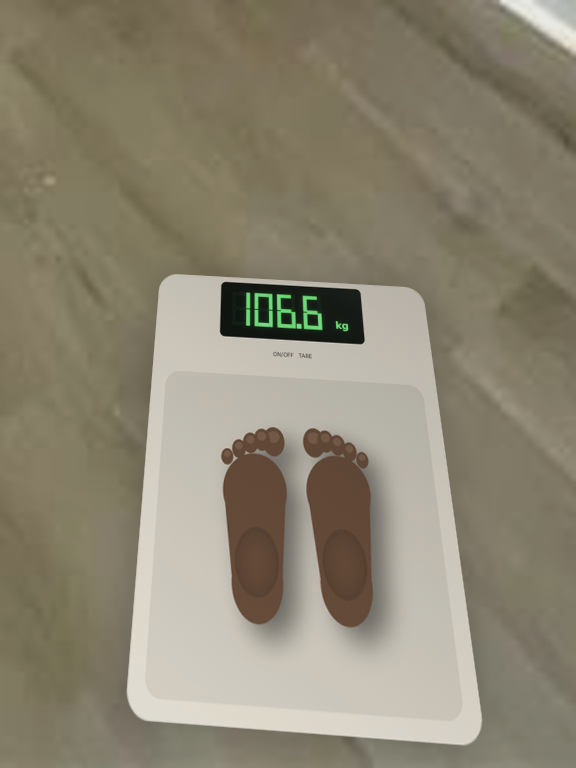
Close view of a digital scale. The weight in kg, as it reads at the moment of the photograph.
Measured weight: 106.6 kg
